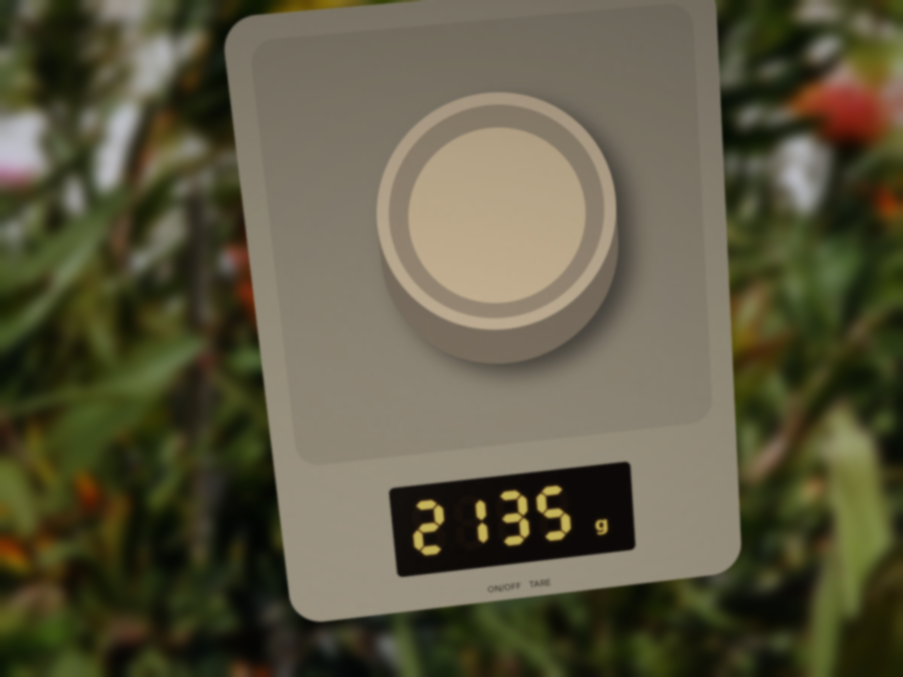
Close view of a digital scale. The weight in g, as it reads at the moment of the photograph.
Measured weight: 2135 g
